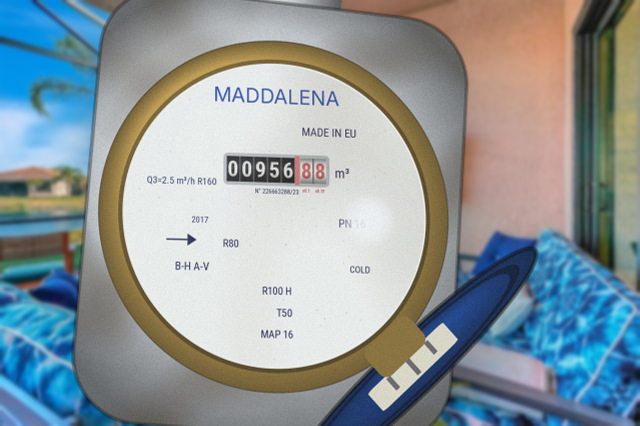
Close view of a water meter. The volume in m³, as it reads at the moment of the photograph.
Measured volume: 956.88 m³
